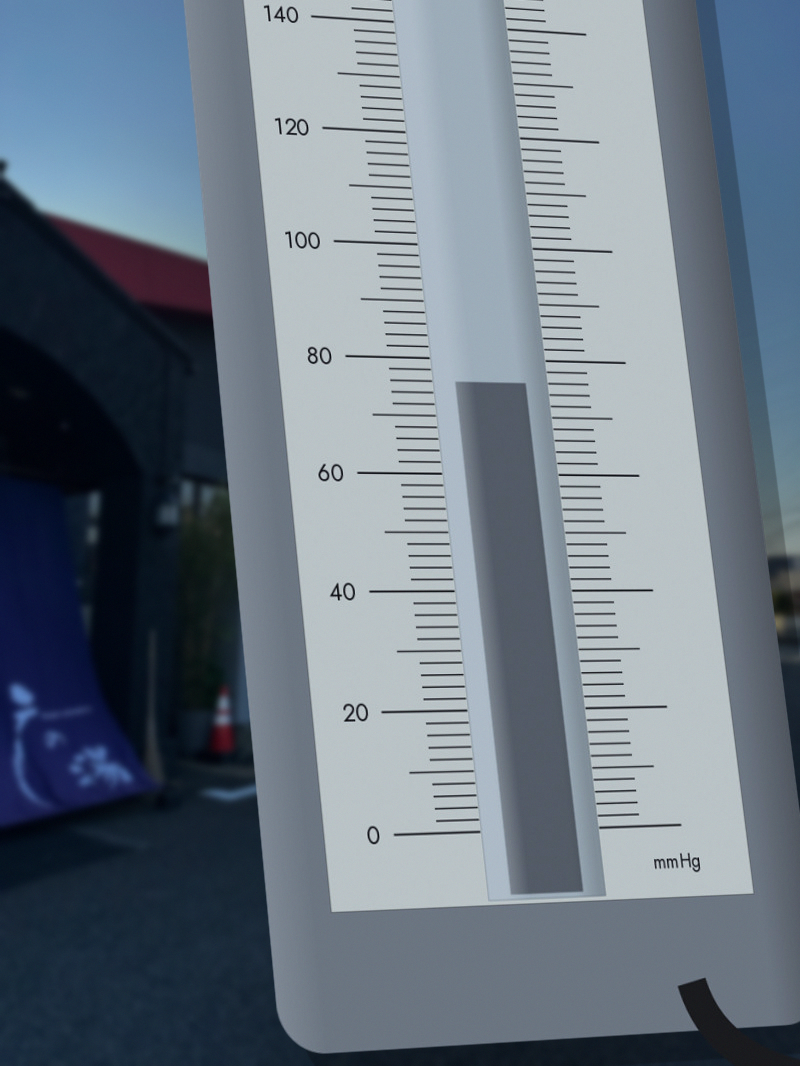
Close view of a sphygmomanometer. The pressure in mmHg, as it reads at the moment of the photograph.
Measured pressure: 76 mmHg
